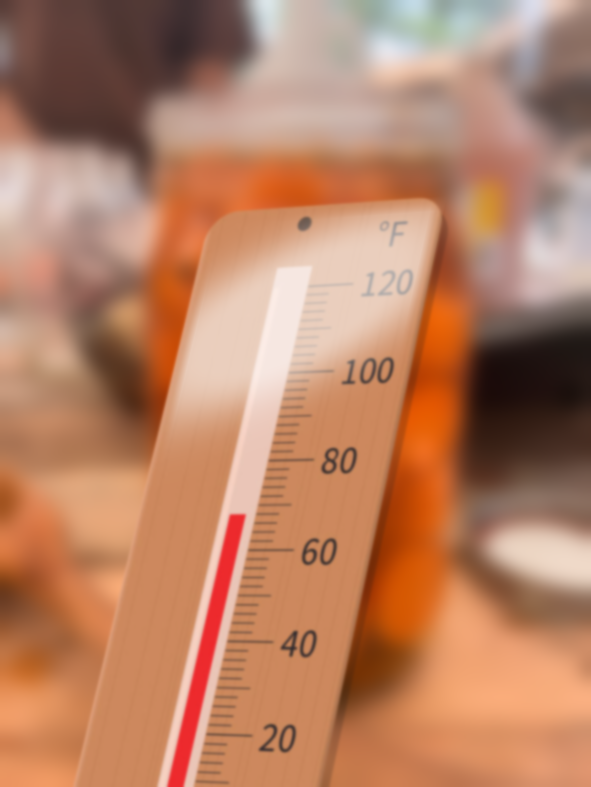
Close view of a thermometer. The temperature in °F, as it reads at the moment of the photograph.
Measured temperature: 68 °F
